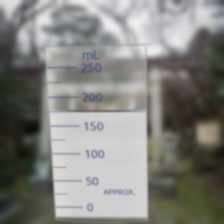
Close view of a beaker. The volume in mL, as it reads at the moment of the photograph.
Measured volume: 175 mL
